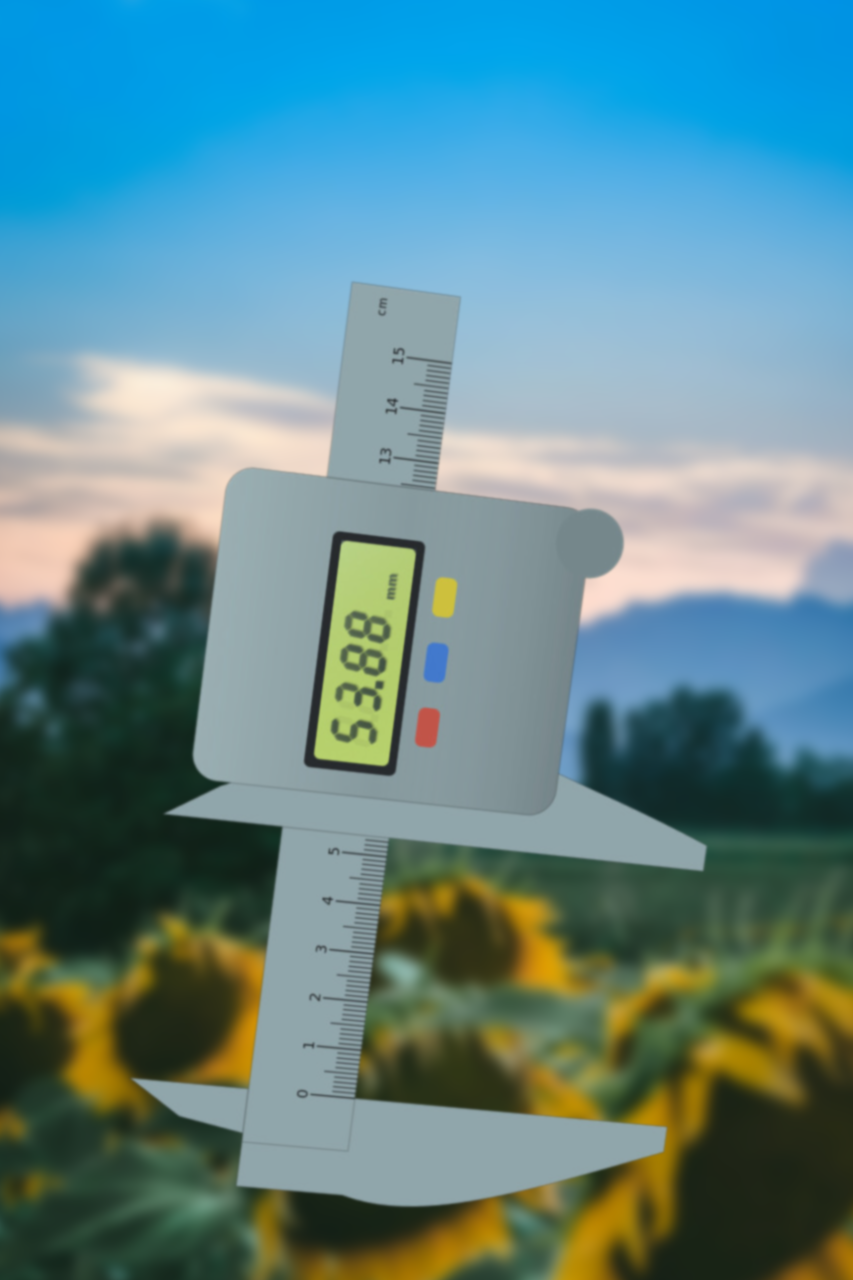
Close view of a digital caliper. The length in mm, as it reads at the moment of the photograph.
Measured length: 53.88 mm
